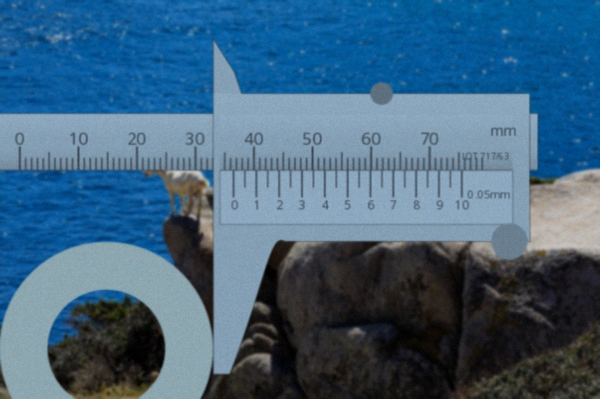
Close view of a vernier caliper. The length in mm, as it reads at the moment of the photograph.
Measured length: 36.5 mm
